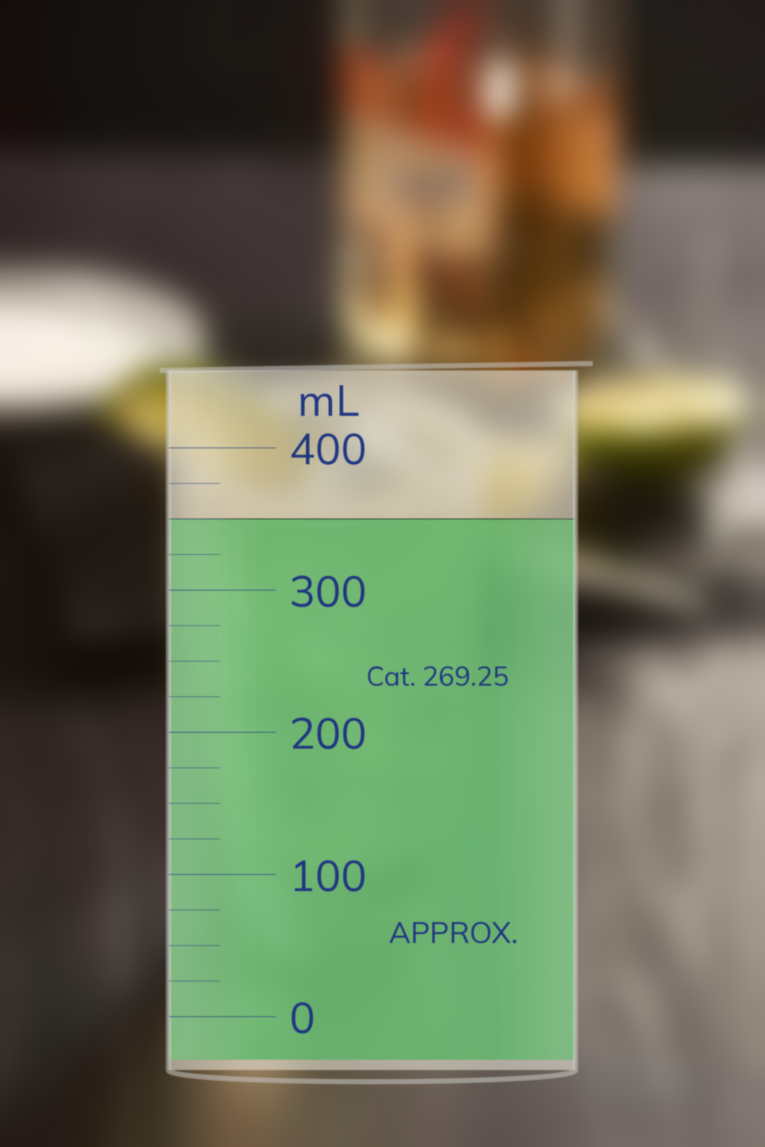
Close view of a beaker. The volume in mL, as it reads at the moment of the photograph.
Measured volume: 350 mL
